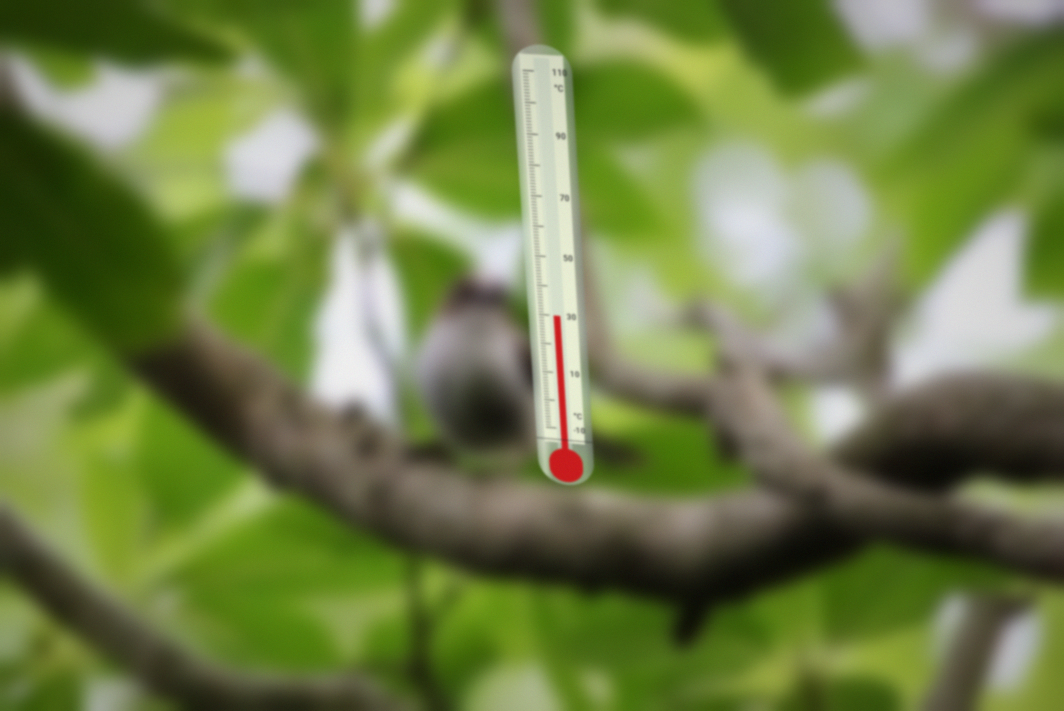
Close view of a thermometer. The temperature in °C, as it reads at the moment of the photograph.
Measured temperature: 30 °C
